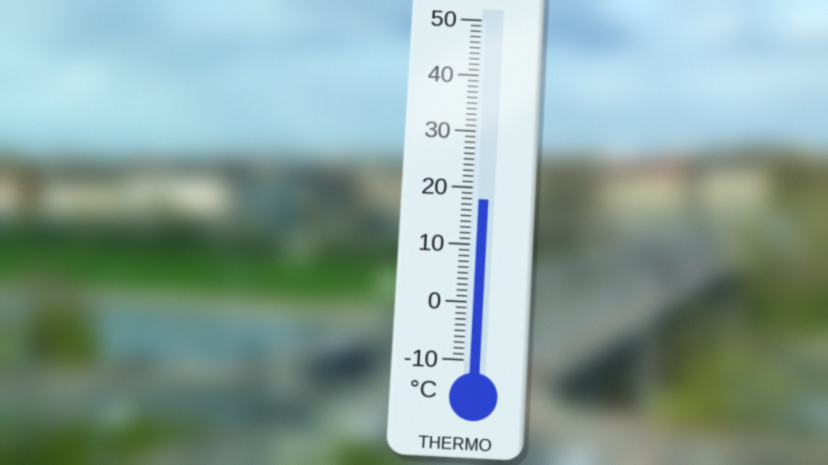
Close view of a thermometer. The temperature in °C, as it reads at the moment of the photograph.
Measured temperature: 18 °C
